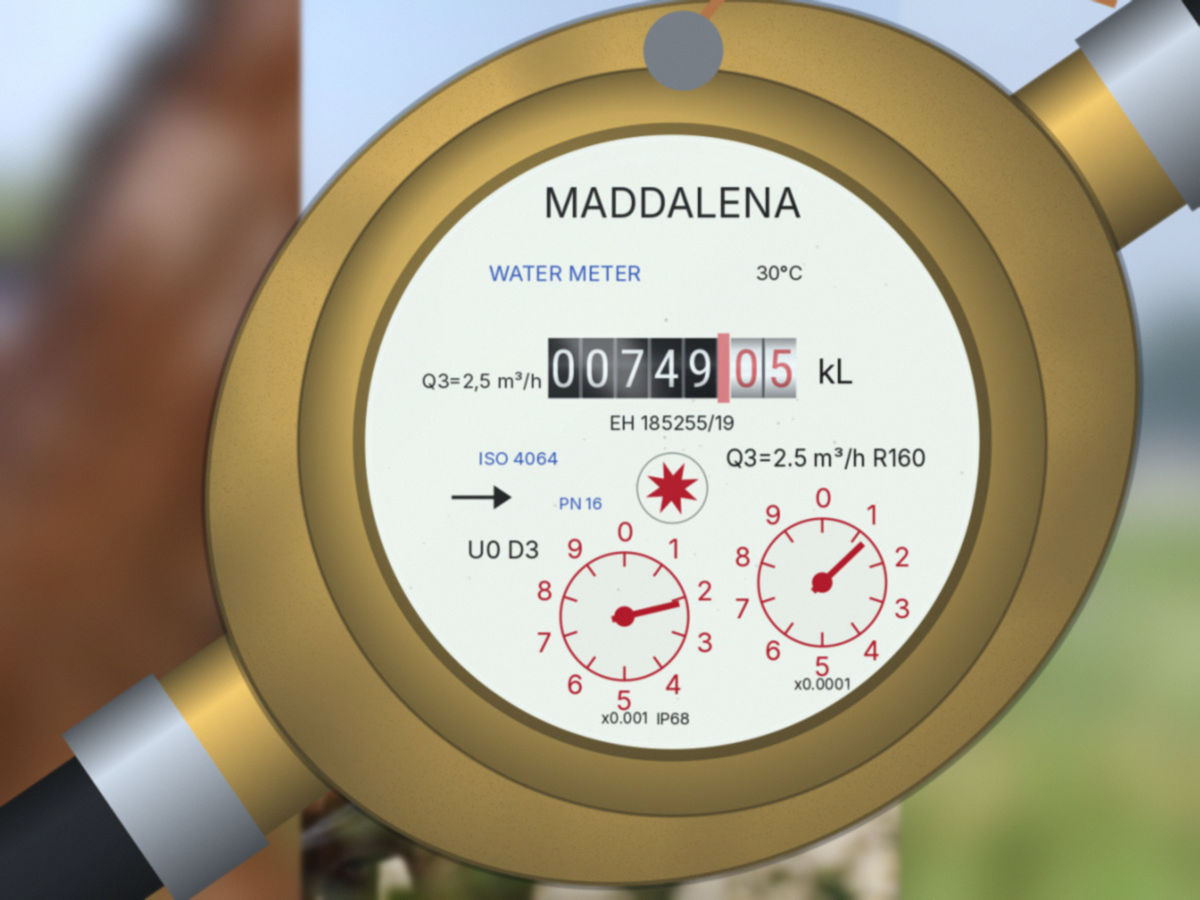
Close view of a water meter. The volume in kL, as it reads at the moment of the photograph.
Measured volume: 749.0521 kL
